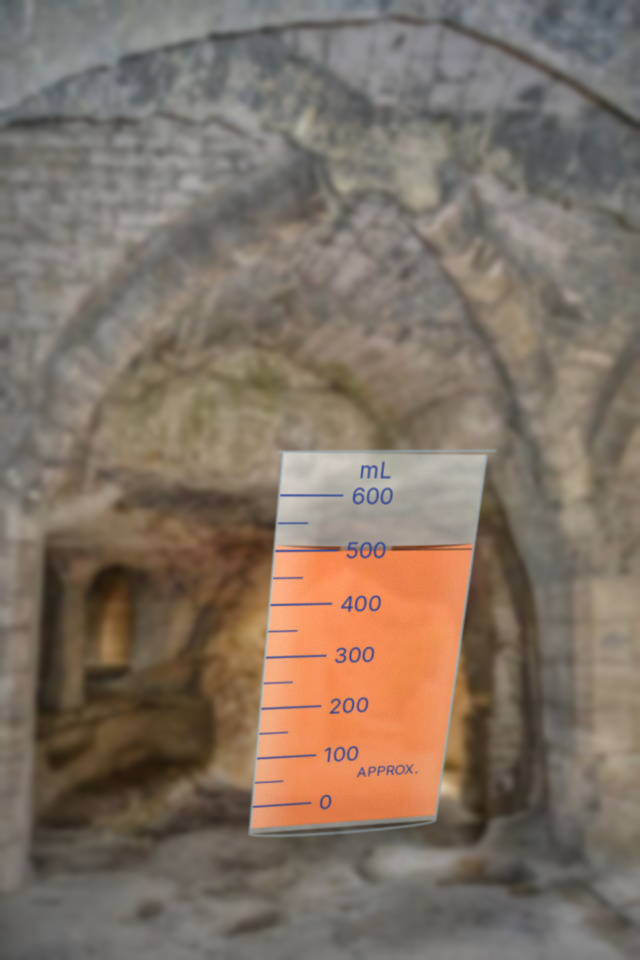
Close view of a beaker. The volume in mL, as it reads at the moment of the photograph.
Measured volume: 500 mL
